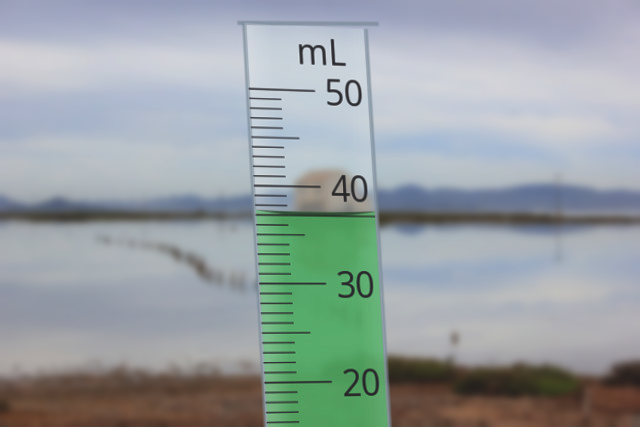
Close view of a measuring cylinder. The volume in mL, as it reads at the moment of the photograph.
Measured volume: 37 mL
